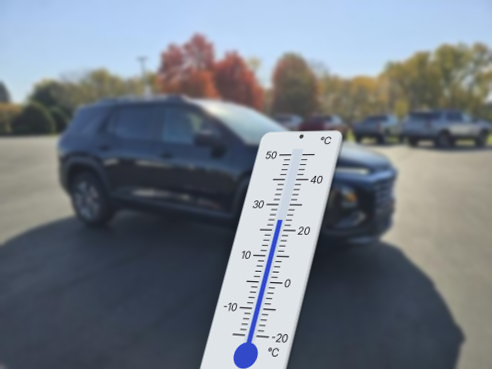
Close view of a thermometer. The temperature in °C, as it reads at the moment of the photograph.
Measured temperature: 24 °C
